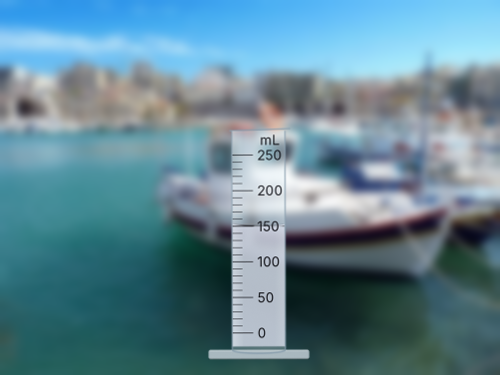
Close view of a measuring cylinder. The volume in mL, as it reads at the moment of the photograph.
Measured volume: 150 mL
